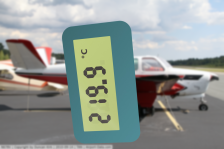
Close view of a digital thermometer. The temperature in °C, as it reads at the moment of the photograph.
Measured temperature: 219.9 °C
